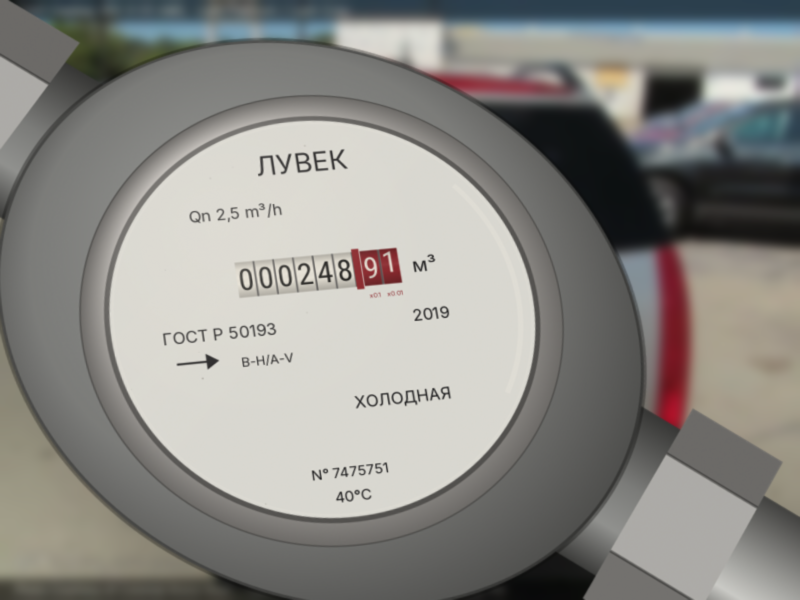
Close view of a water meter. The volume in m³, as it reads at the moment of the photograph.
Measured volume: 248.91 m³
